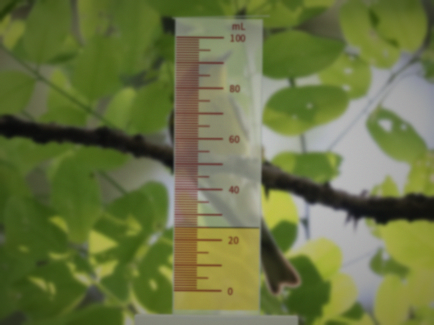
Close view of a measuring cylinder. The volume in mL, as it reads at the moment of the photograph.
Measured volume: 25 mL
